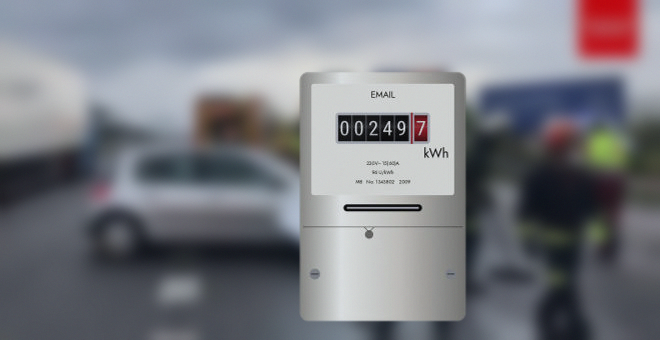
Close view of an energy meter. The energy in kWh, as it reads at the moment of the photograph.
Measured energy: 249.7 kWh
